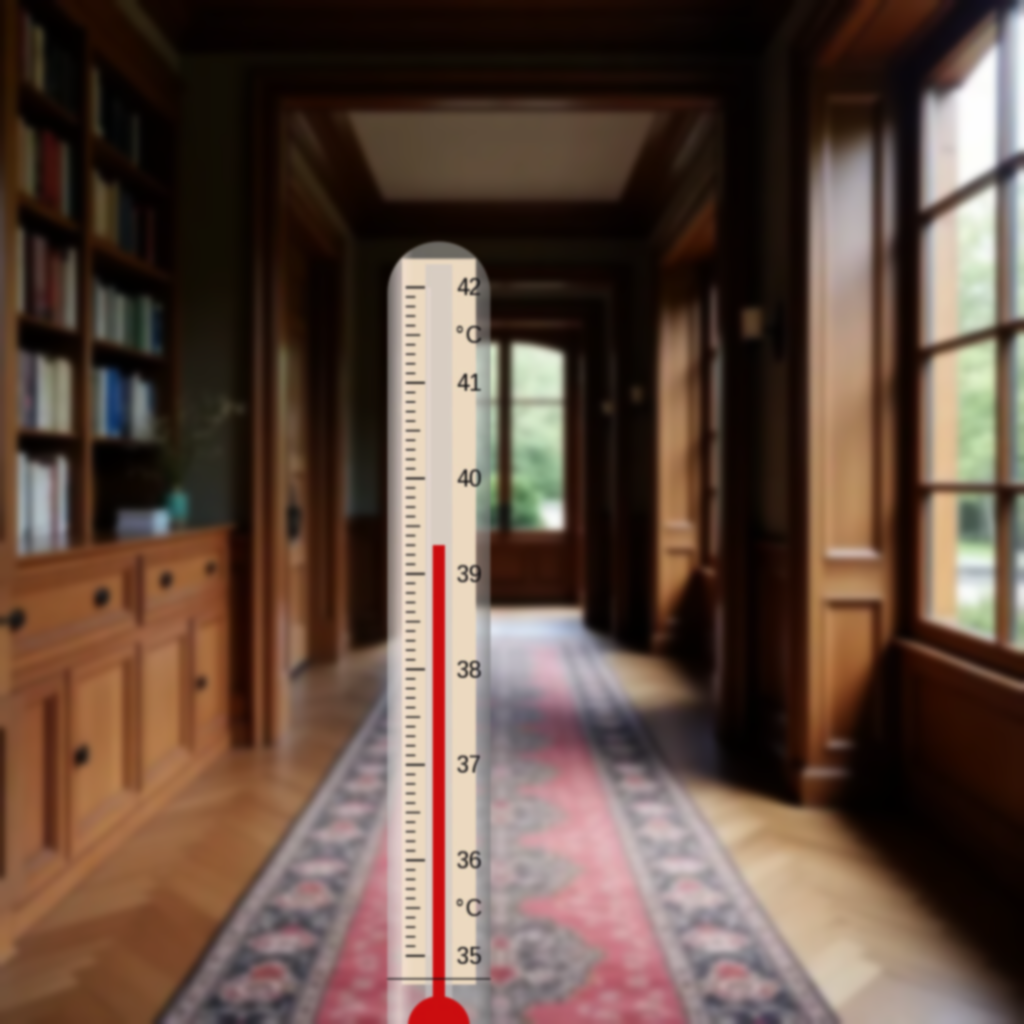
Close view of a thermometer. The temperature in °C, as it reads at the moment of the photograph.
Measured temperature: 39.3 °C
